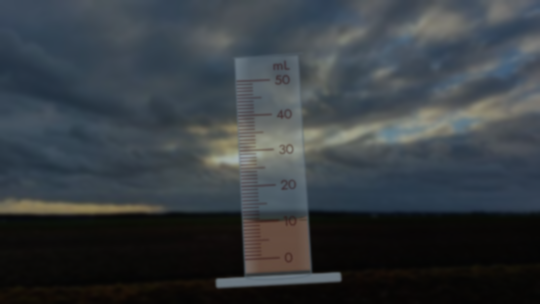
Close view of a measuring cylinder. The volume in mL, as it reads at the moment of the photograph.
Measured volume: 10 mL
